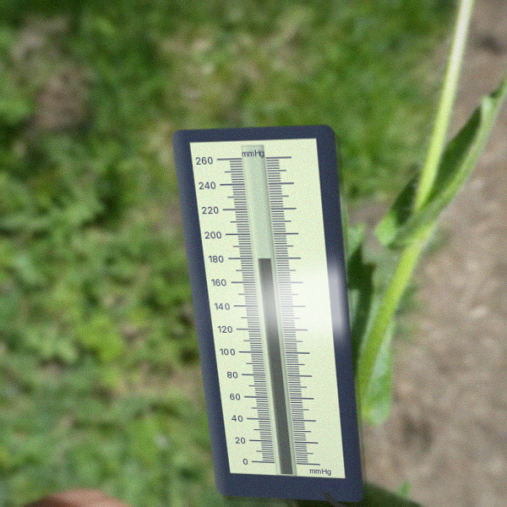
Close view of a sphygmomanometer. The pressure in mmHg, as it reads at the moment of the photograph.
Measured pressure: 180 mmHg
